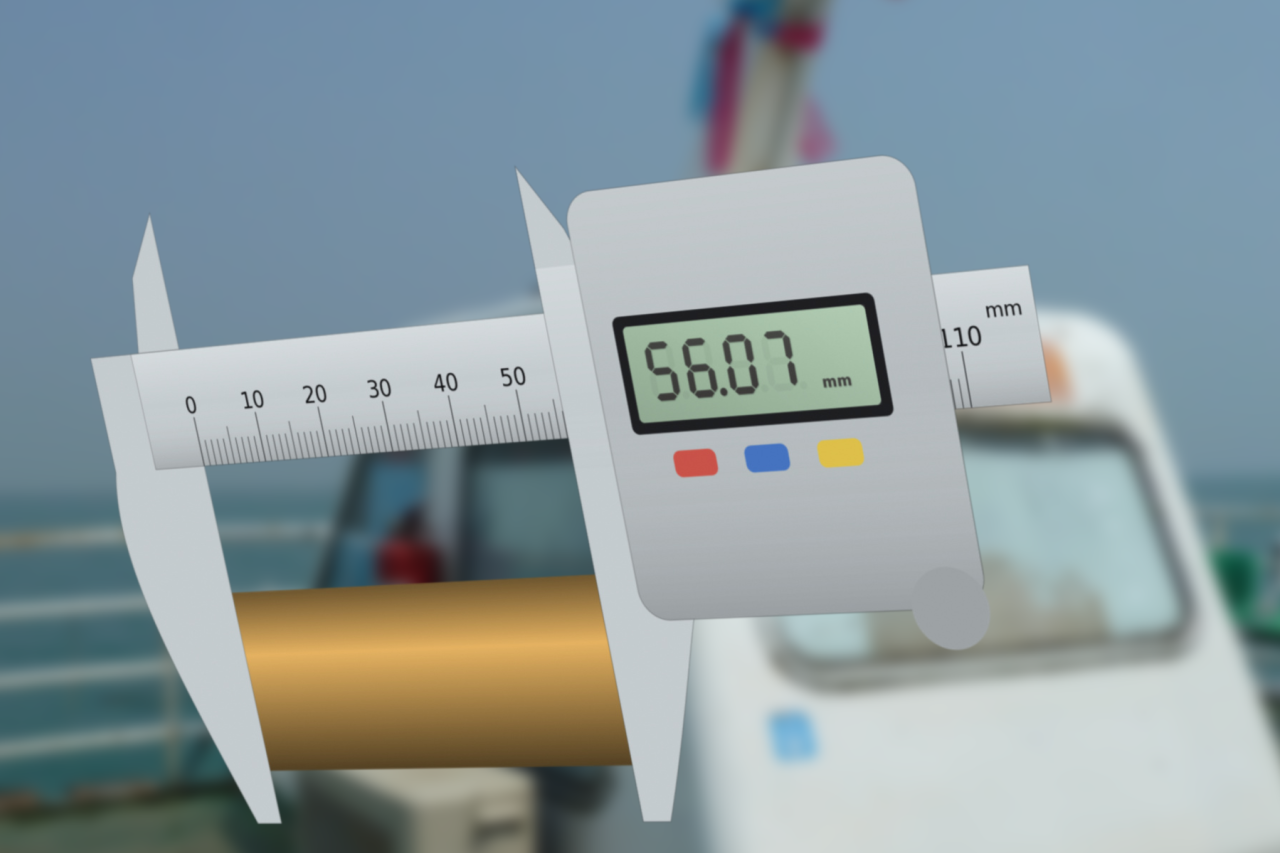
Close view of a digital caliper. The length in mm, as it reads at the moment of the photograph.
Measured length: 56.07 mm
